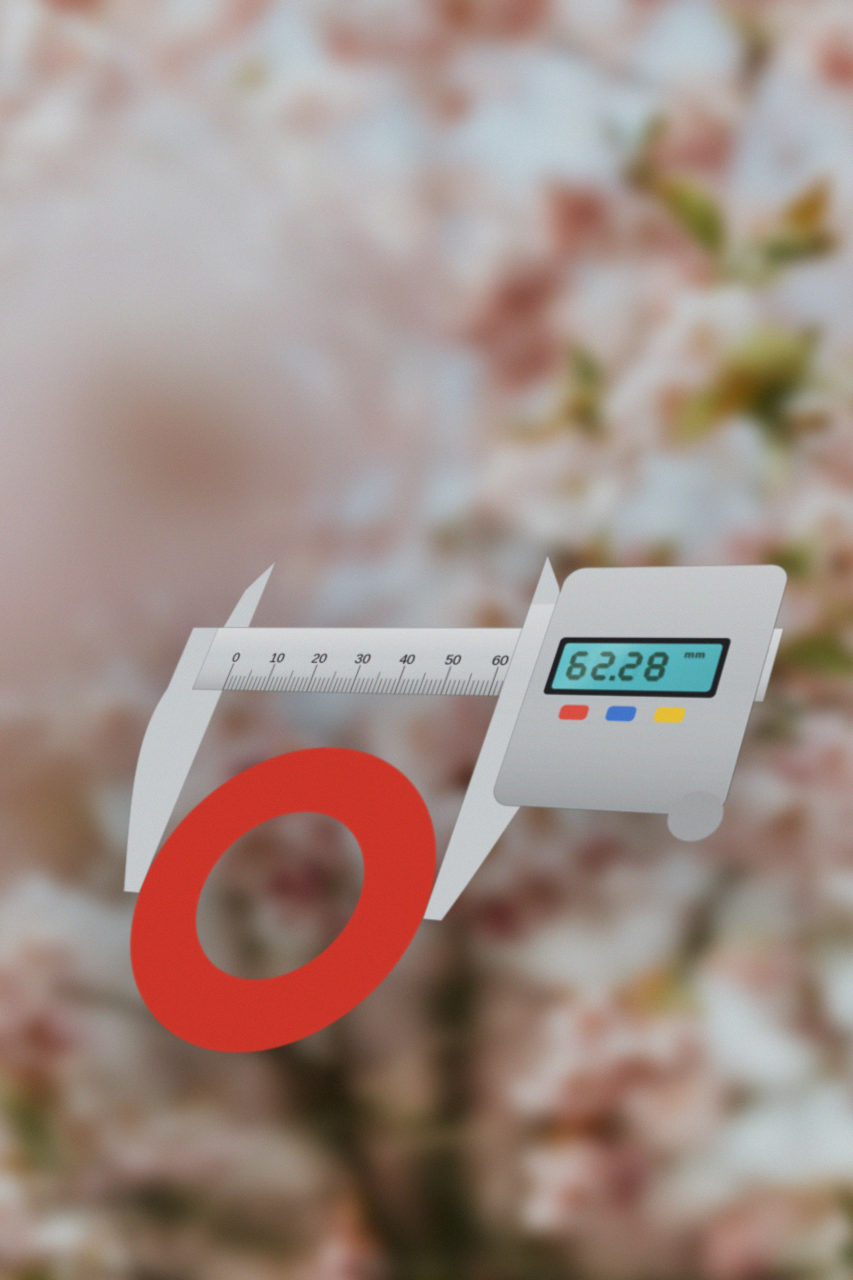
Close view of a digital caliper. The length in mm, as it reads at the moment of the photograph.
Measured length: 62.28 mm
